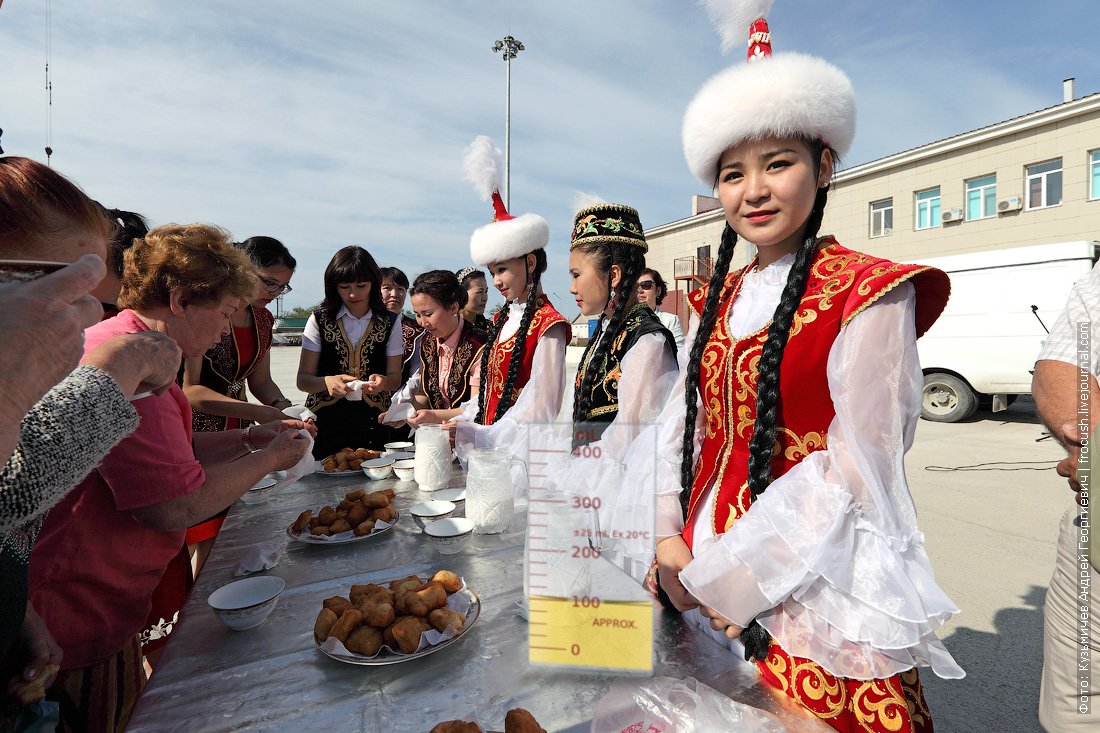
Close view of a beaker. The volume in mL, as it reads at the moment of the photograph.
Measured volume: 100 mL
